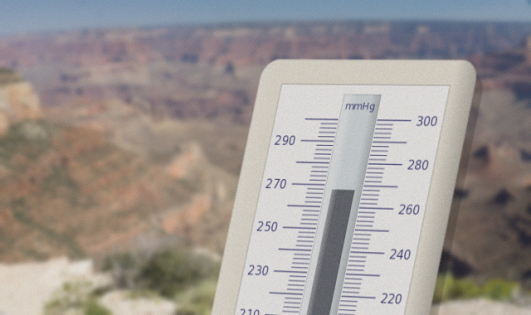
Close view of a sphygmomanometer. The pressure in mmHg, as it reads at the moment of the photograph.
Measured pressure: 268 mmHg
